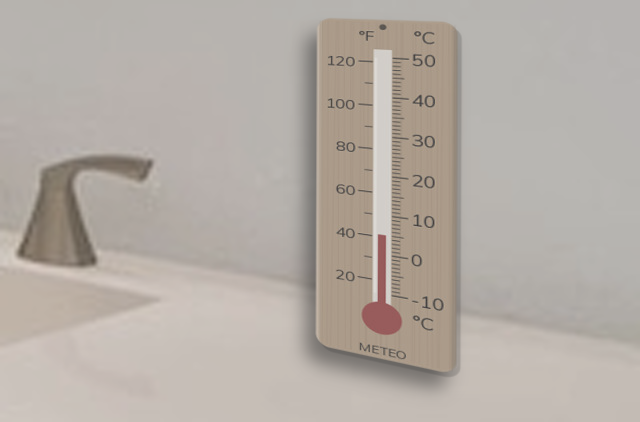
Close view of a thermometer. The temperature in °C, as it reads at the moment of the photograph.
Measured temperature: 5 °C
